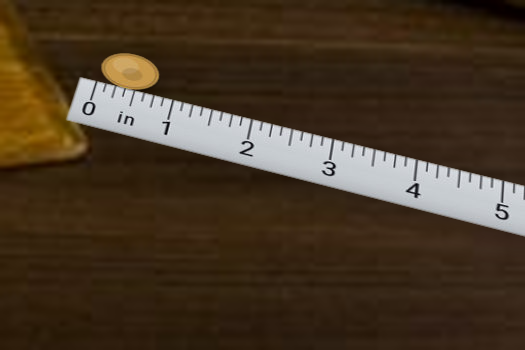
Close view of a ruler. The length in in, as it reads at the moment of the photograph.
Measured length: 0.75 in
